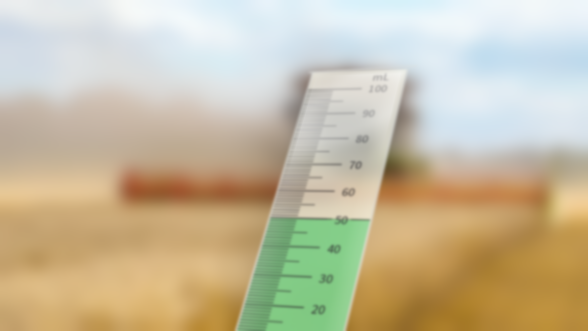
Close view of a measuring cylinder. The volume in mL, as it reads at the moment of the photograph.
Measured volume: 50 mL
